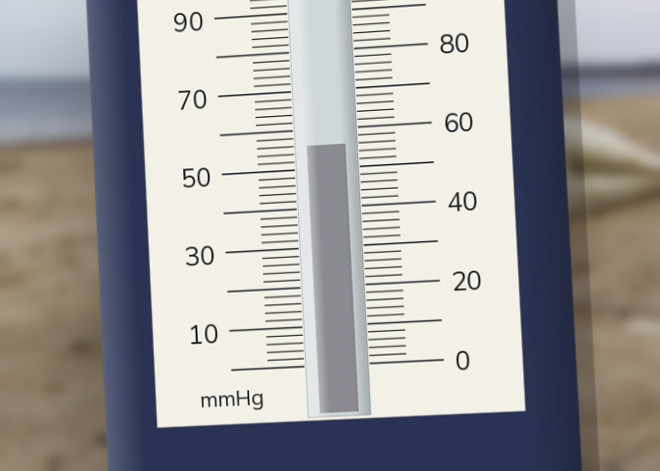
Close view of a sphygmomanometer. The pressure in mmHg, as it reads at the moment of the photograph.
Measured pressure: 56 mmHg
